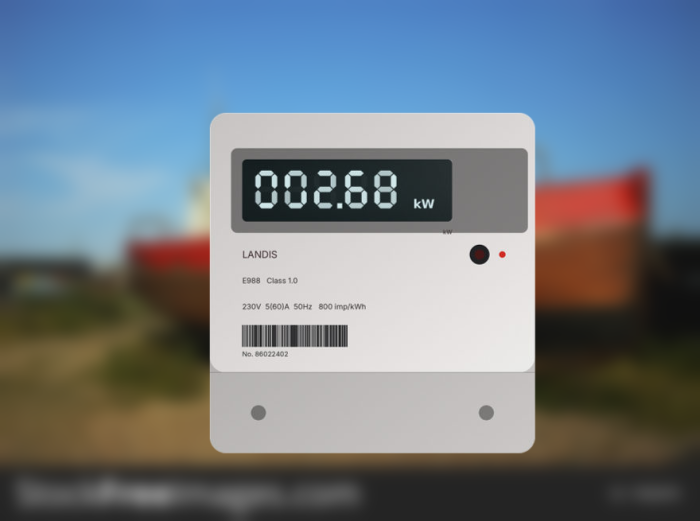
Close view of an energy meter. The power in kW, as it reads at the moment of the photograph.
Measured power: 2.68 kW
